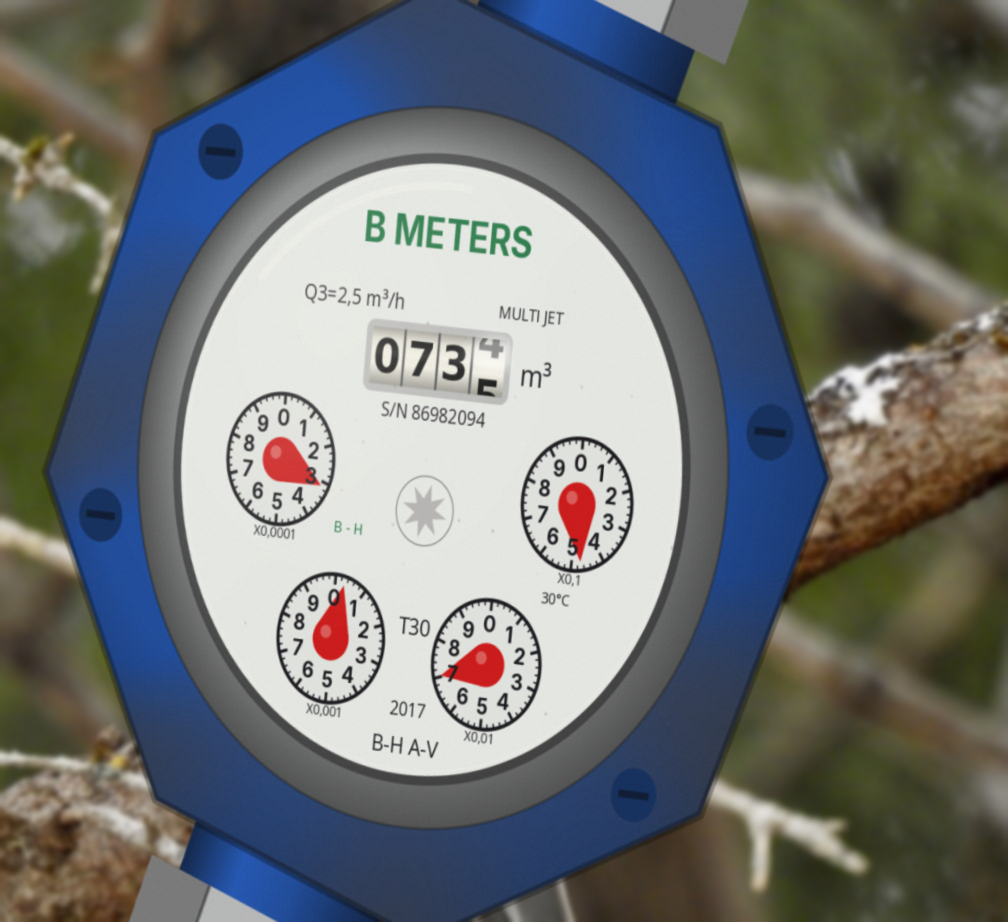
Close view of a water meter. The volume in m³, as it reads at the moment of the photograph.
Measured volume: 734.4703 m³
